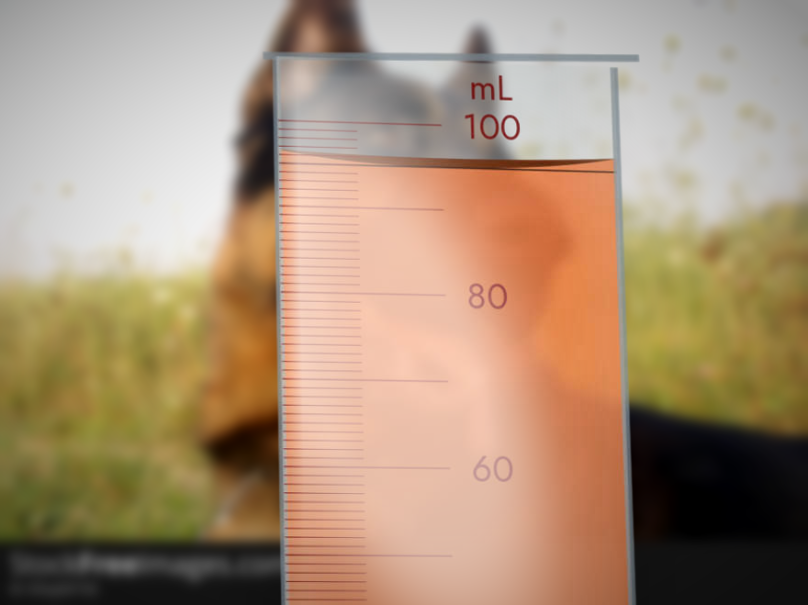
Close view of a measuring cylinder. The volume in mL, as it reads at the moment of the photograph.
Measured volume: 95 mL
